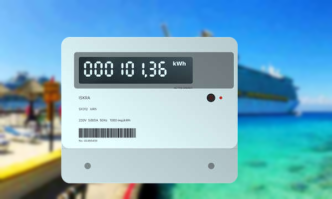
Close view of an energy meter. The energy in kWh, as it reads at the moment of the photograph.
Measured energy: 101.36 kWh
